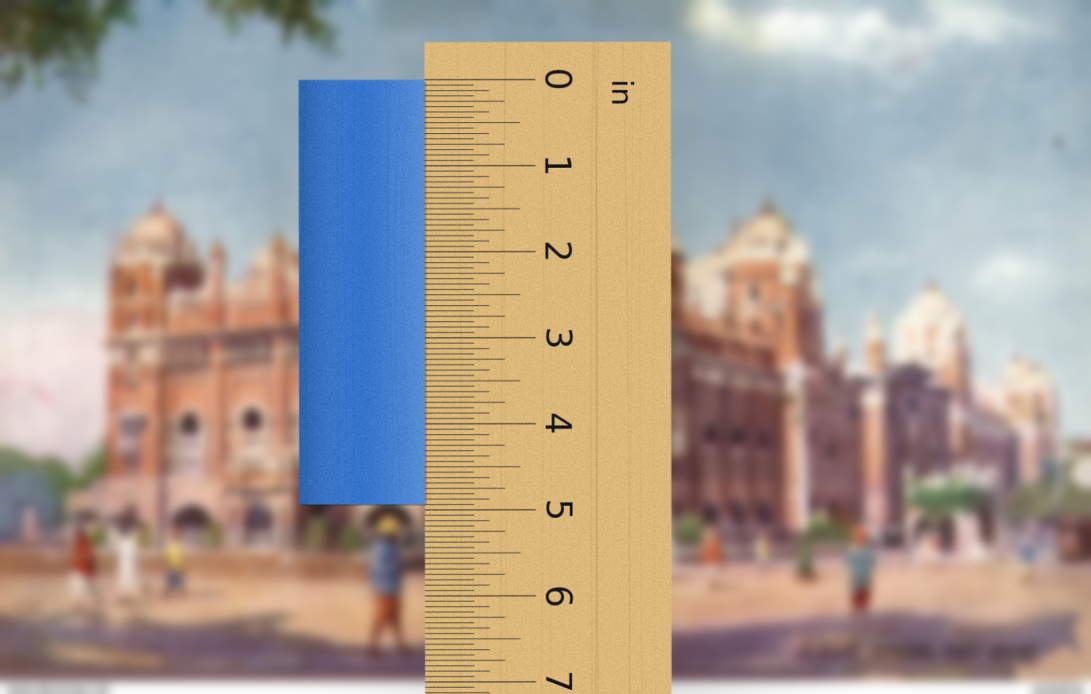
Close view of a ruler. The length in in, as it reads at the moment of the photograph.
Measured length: 4.9375 in
